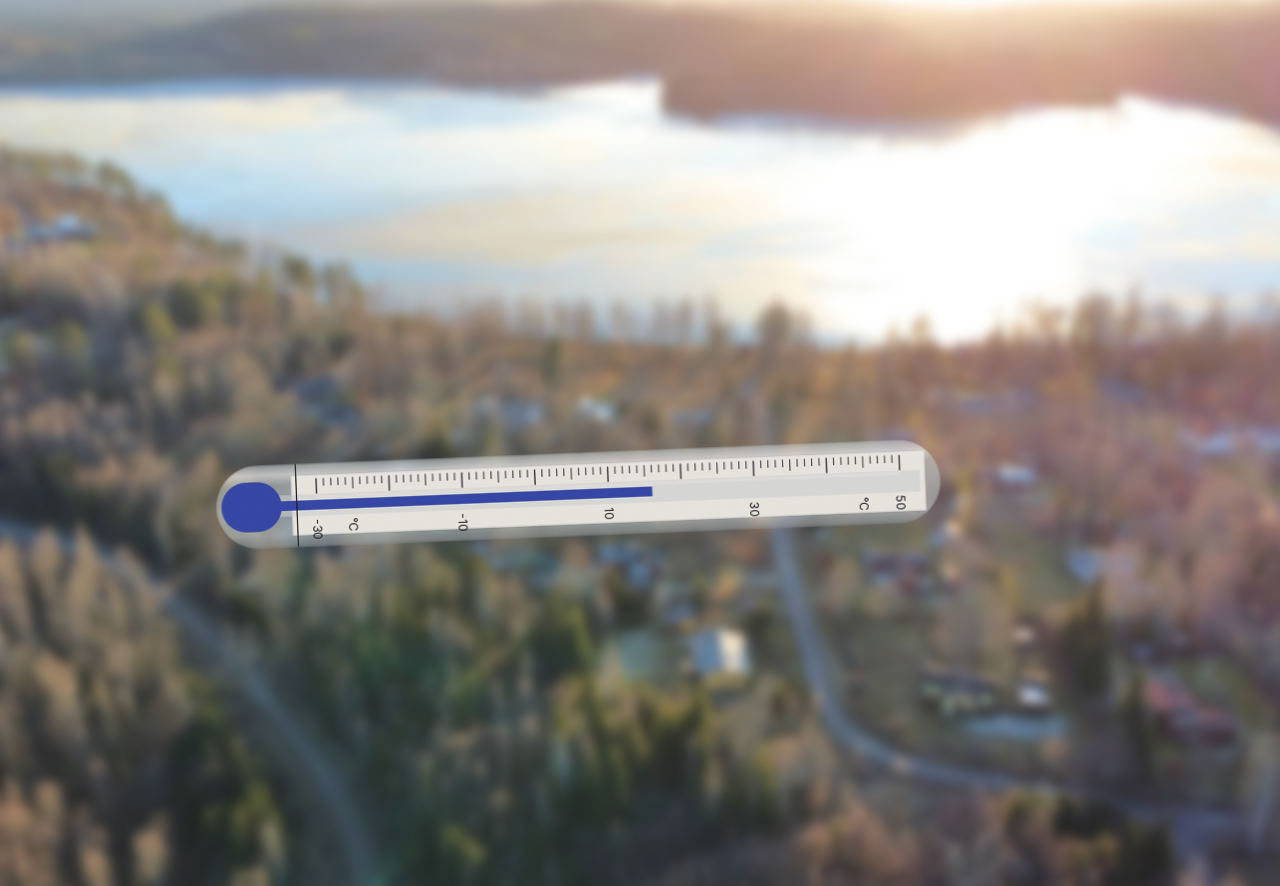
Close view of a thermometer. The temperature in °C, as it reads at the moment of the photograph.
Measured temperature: 16 °C
